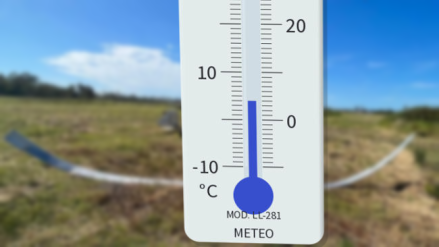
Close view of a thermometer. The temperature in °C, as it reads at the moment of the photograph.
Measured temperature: 4 °C
